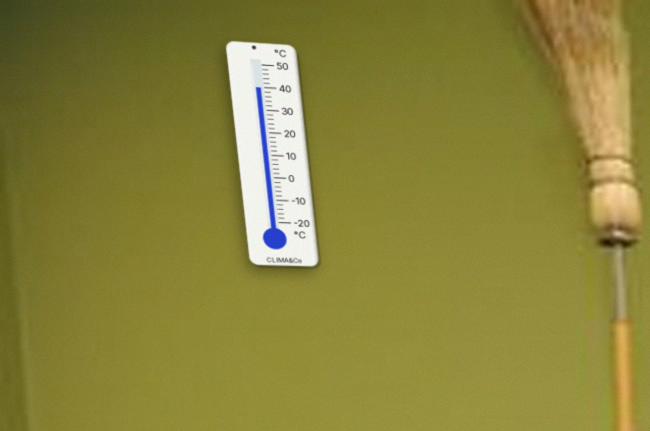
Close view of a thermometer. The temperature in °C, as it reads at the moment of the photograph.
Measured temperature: 40 °C
